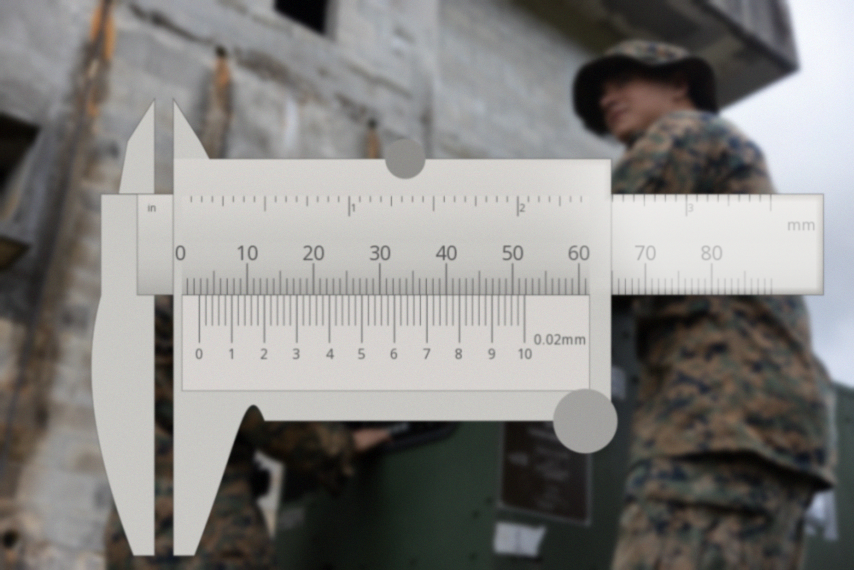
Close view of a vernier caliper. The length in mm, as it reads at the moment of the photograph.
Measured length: 2.8 mm
